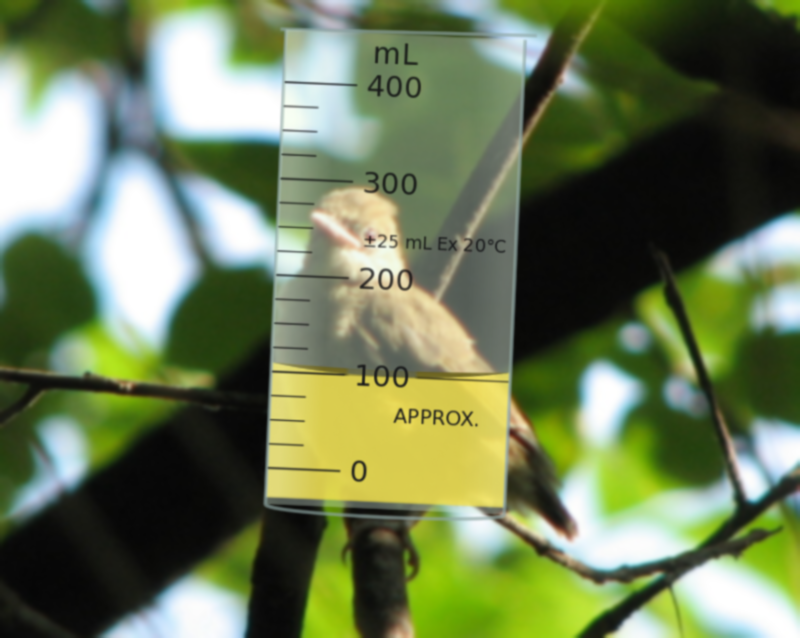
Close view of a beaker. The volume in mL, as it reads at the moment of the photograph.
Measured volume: 100 mL
